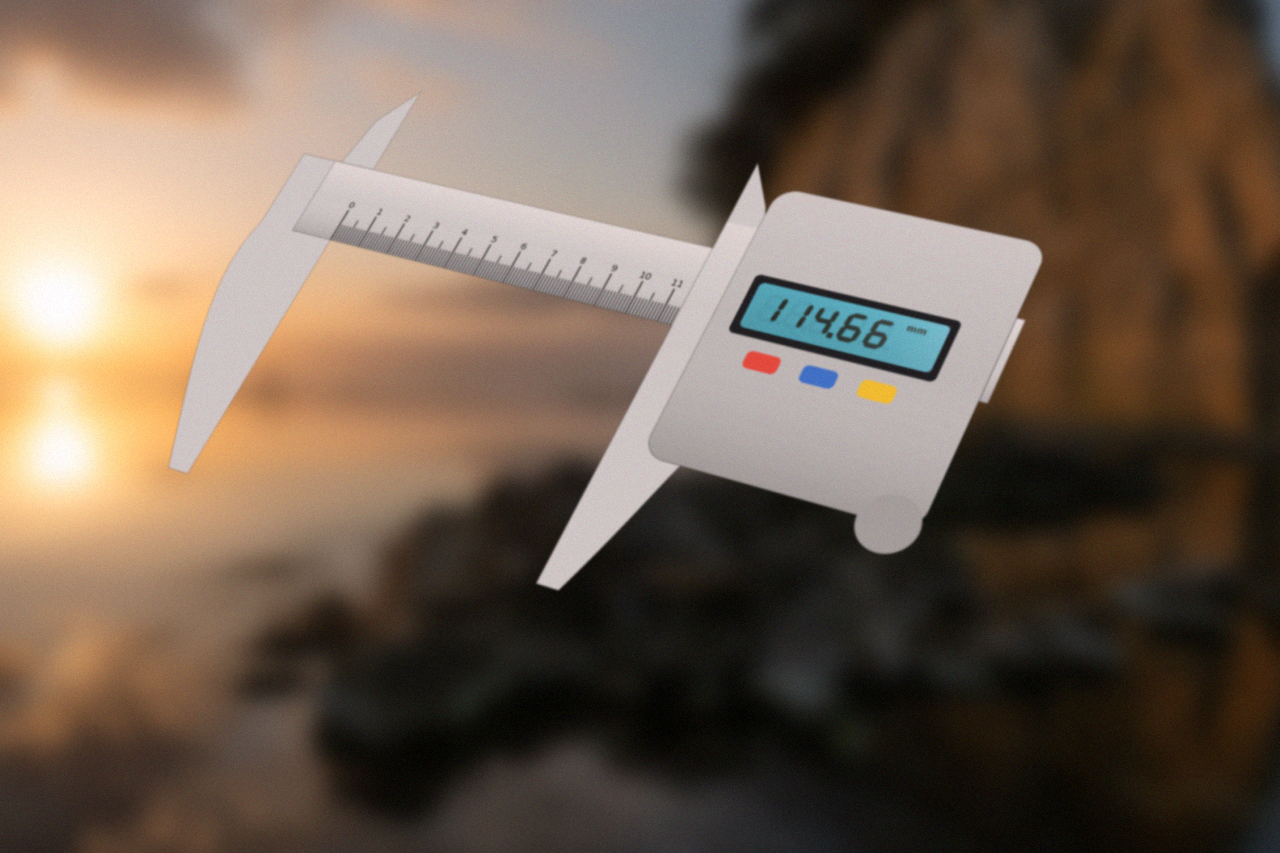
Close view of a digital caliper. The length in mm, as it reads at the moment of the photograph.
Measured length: 114.66 mm
